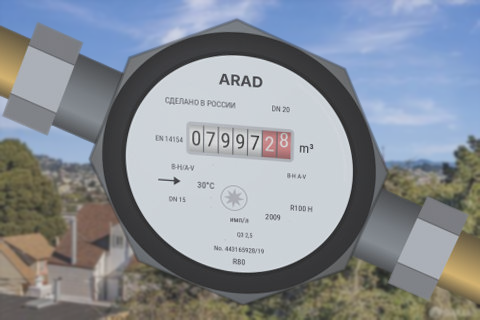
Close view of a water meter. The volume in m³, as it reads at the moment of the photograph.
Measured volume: 7997.28 m³
